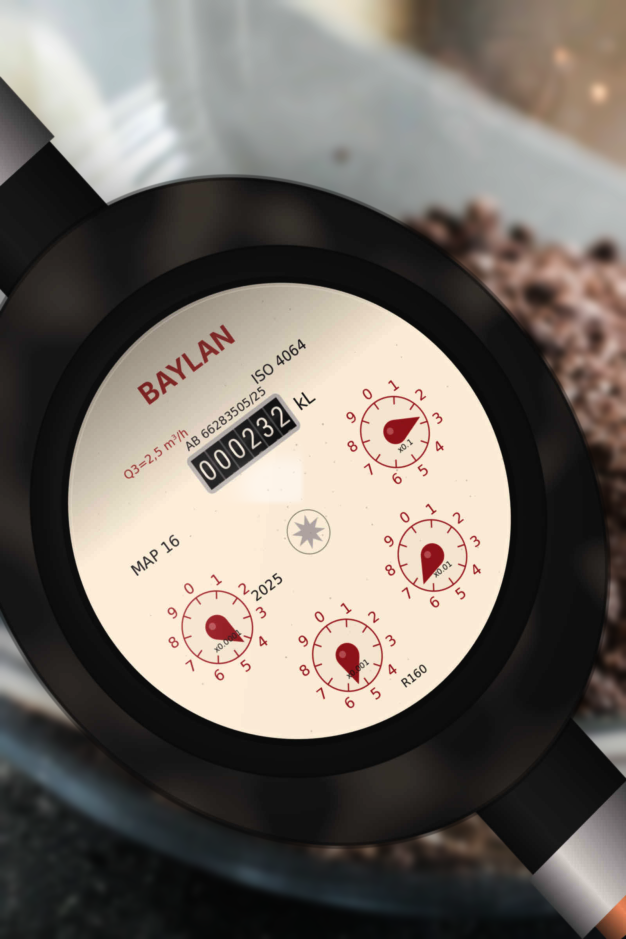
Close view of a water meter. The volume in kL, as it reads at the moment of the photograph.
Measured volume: 232.2654 kL
